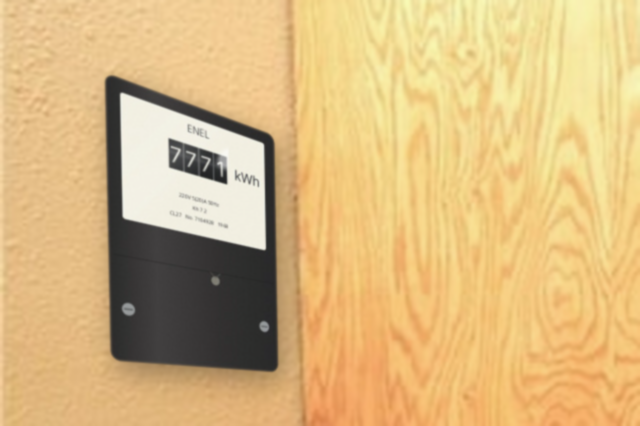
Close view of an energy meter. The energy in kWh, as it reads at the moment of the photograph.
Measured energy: 7771 kWh
